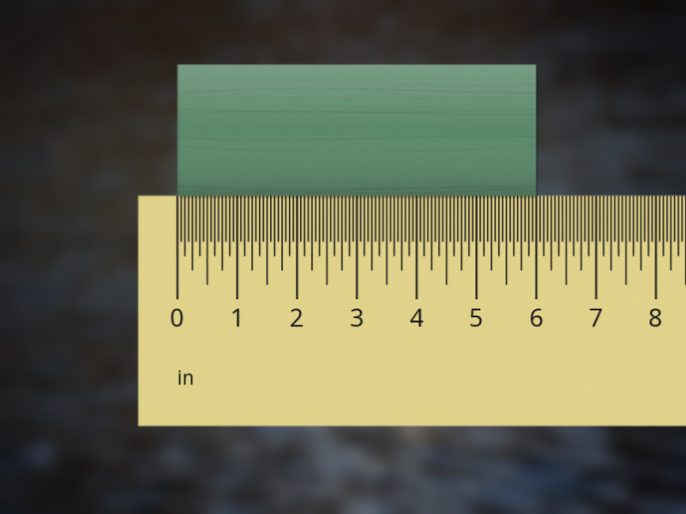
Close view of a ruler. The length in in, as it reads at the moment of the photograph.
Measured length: 6 in
